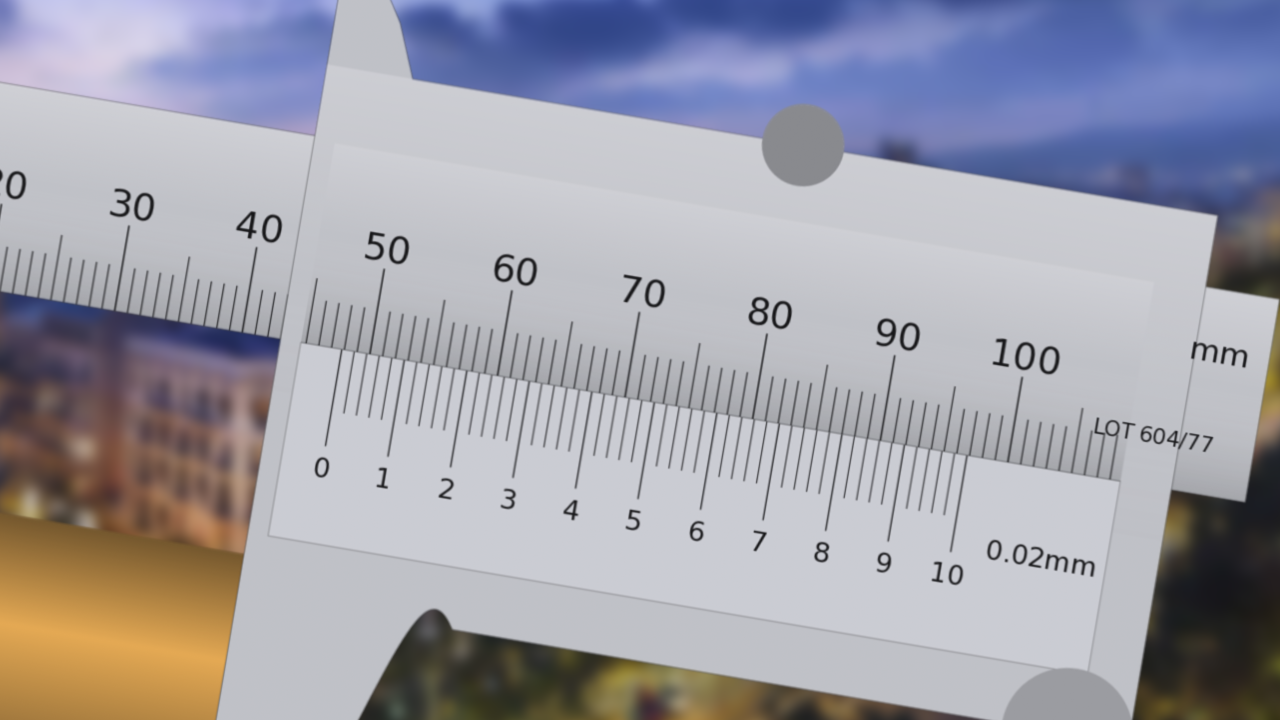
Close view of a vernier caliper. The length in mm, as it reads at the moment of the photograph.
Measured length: 47.8 mm
